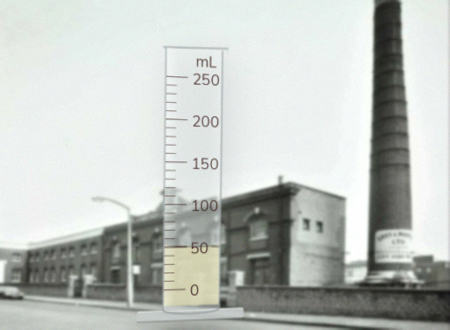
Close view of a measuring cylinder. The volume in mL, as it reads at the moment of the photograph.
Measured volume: 50 mL
